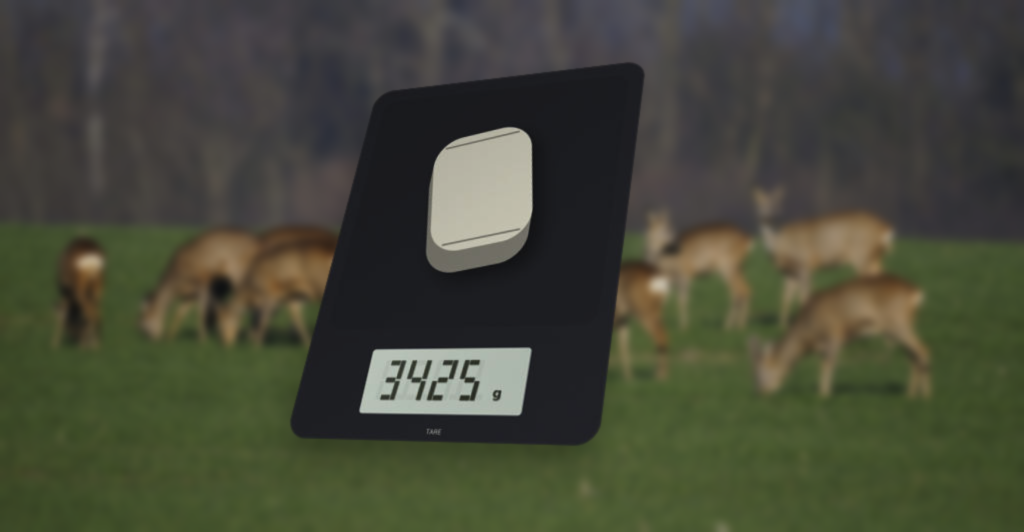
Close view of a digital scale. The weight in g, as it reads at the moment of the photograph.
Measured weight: 3425 g
